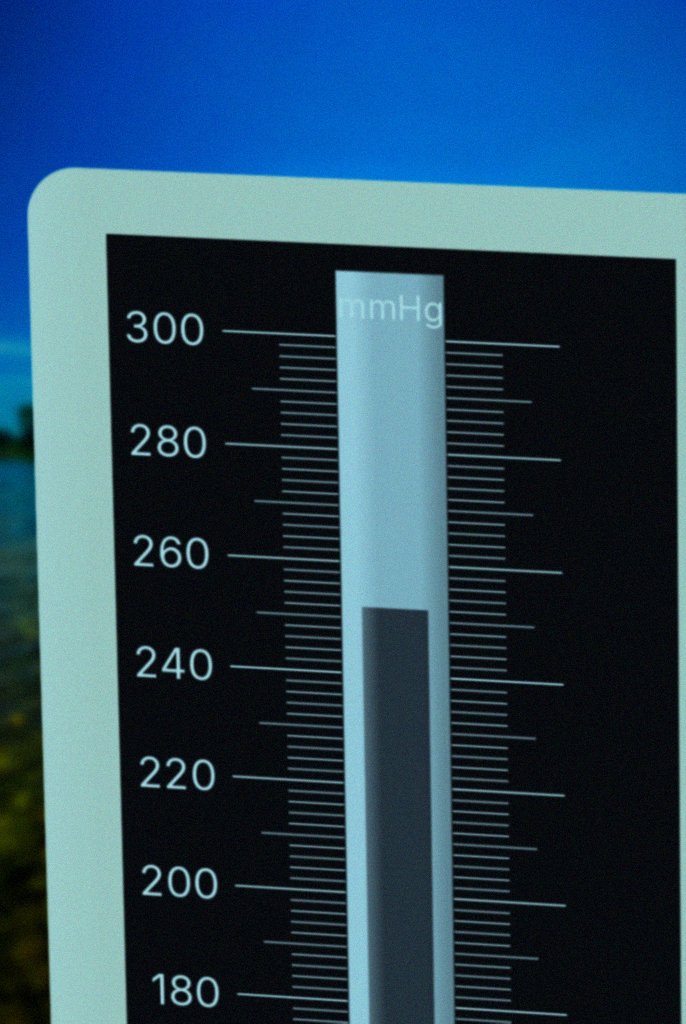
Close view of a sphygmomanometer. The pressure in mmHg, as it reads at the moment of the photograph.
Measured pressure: 252 mmHg
